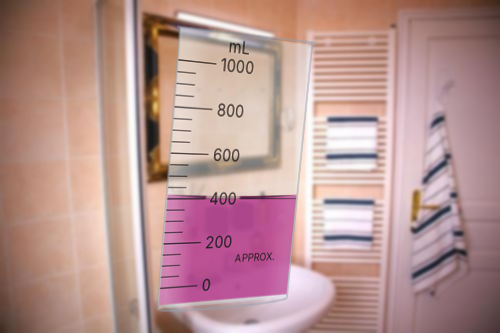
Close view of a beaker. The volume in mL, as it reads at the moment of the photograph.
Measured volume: 400 mL
